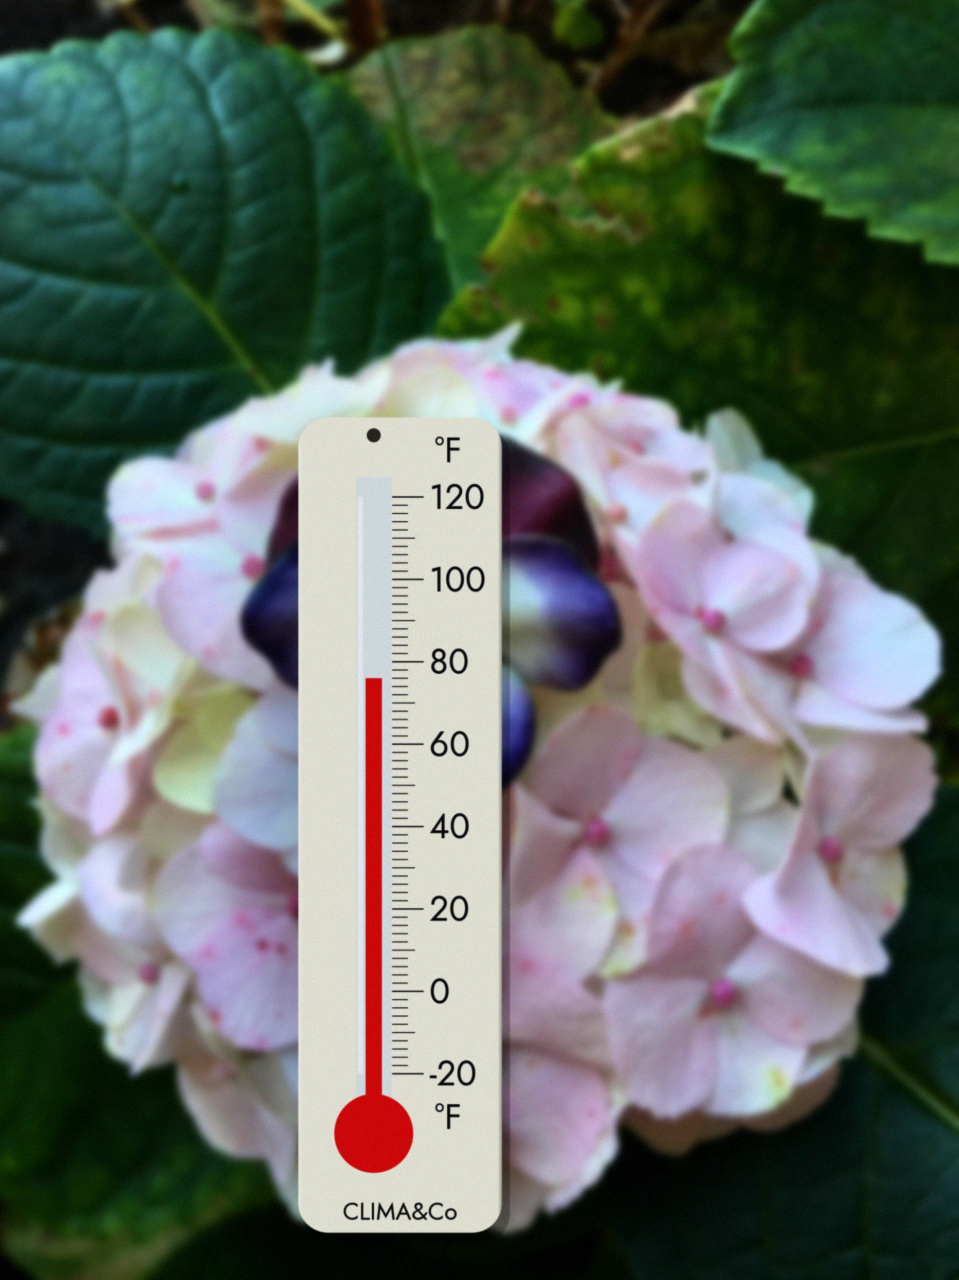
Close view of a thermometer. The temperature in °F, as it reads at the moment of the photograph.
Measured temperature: 76 °F
